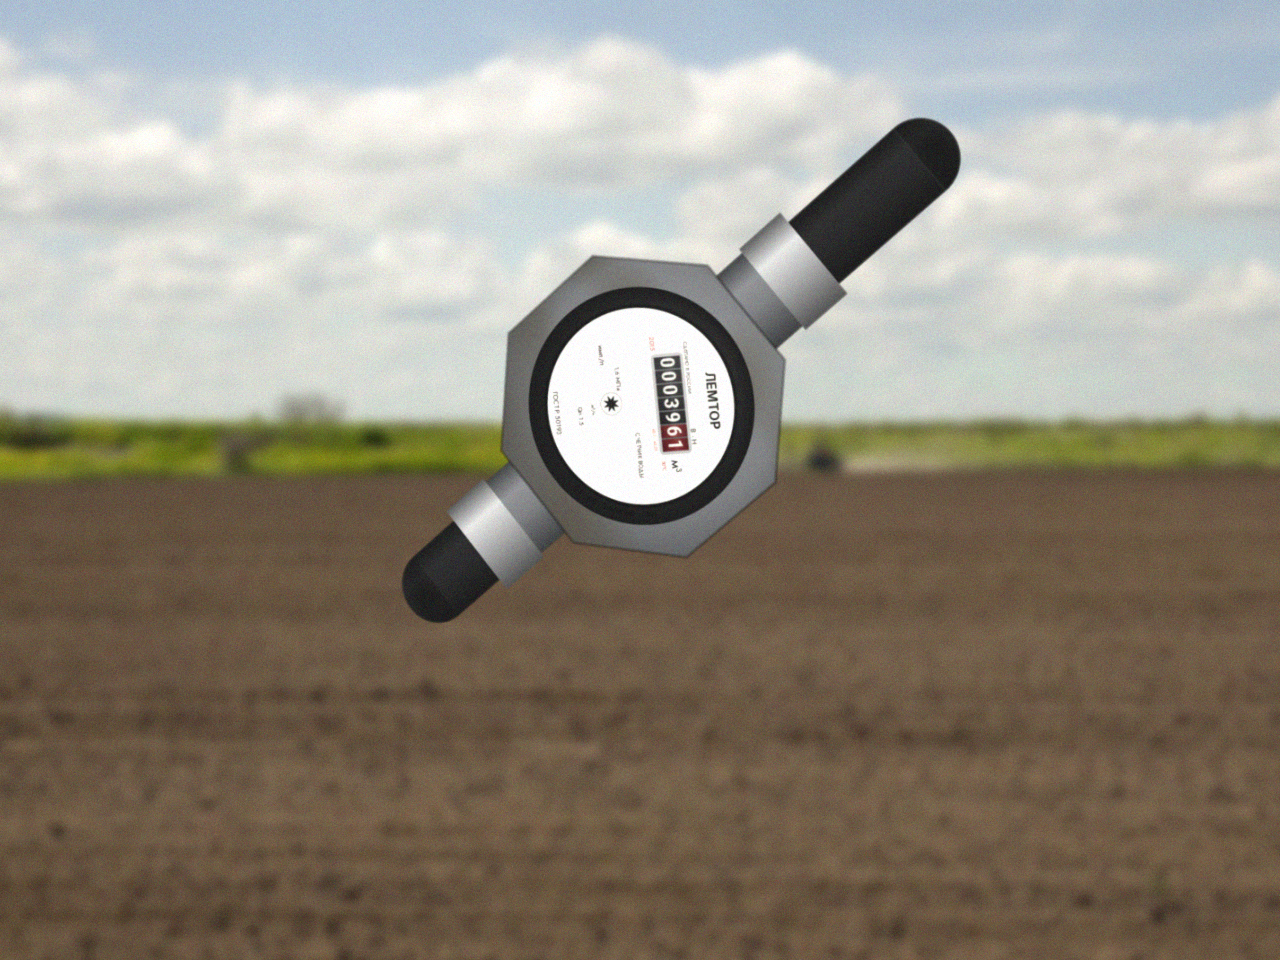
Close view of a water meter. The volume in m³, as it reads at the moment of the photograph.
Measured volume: 39.61 m³
